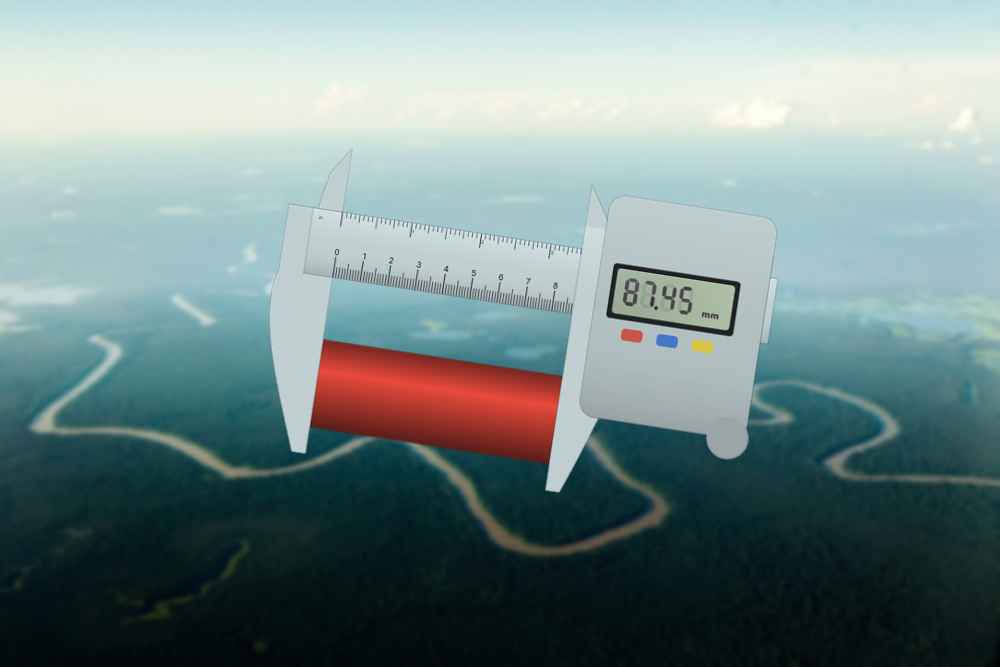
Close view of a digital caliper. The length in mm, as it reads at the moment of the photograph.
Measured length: 87.45 mm
